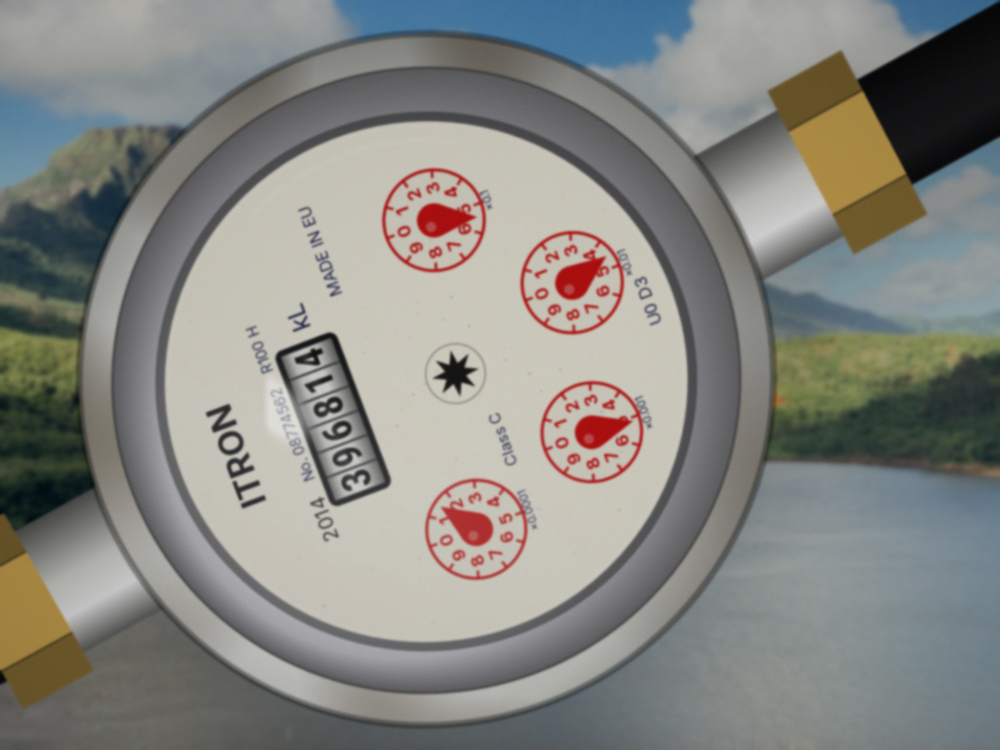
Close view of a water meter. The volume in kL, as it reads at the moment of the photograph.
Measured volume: 396814.5451 kL
